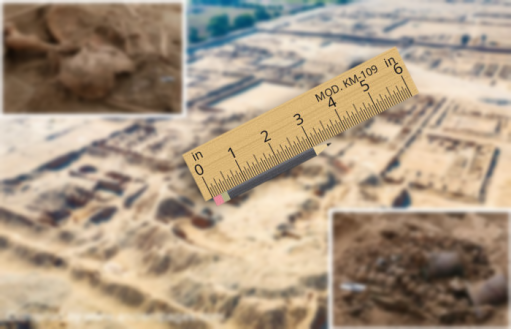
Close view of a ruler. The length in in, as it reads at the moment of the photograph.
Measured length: 3.5 in
